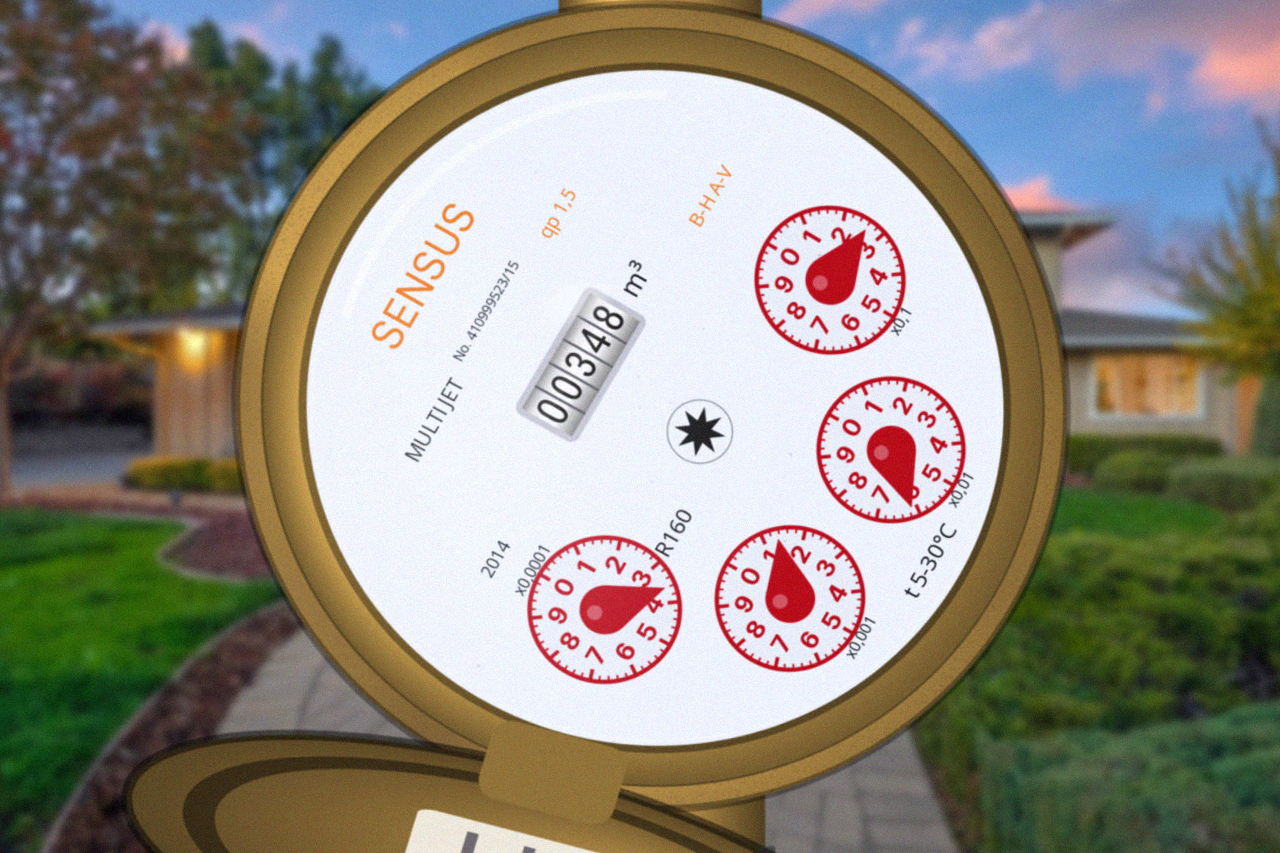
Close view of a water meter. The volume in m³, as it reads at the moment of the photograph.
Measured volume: 348.2613 m³
